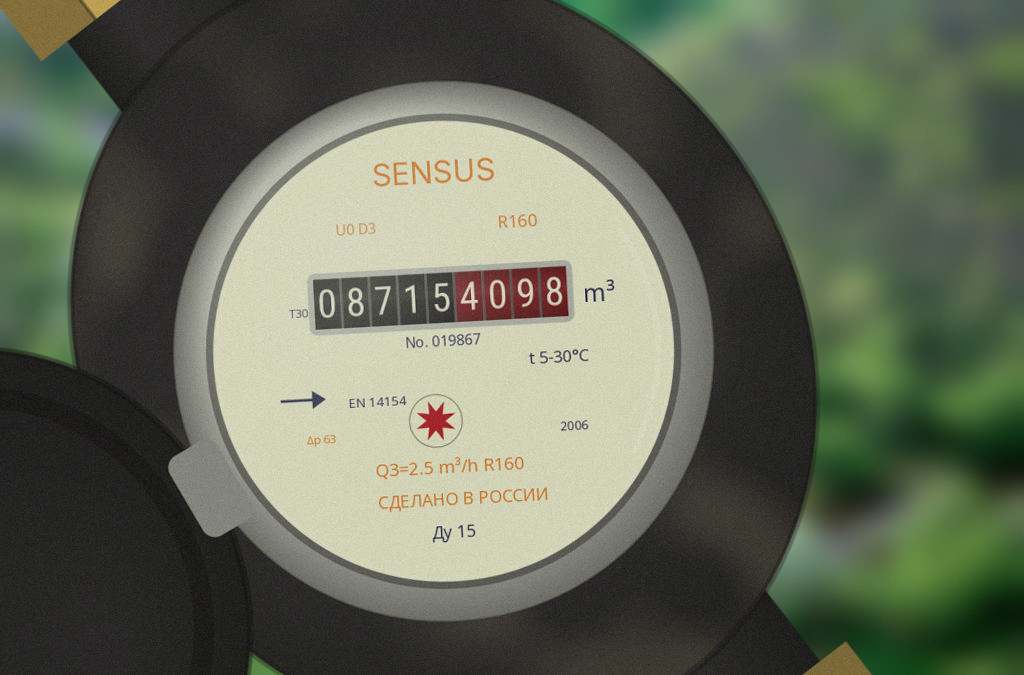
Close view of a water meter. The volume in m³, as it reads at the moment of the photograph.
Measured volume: 8715.4098 m³
